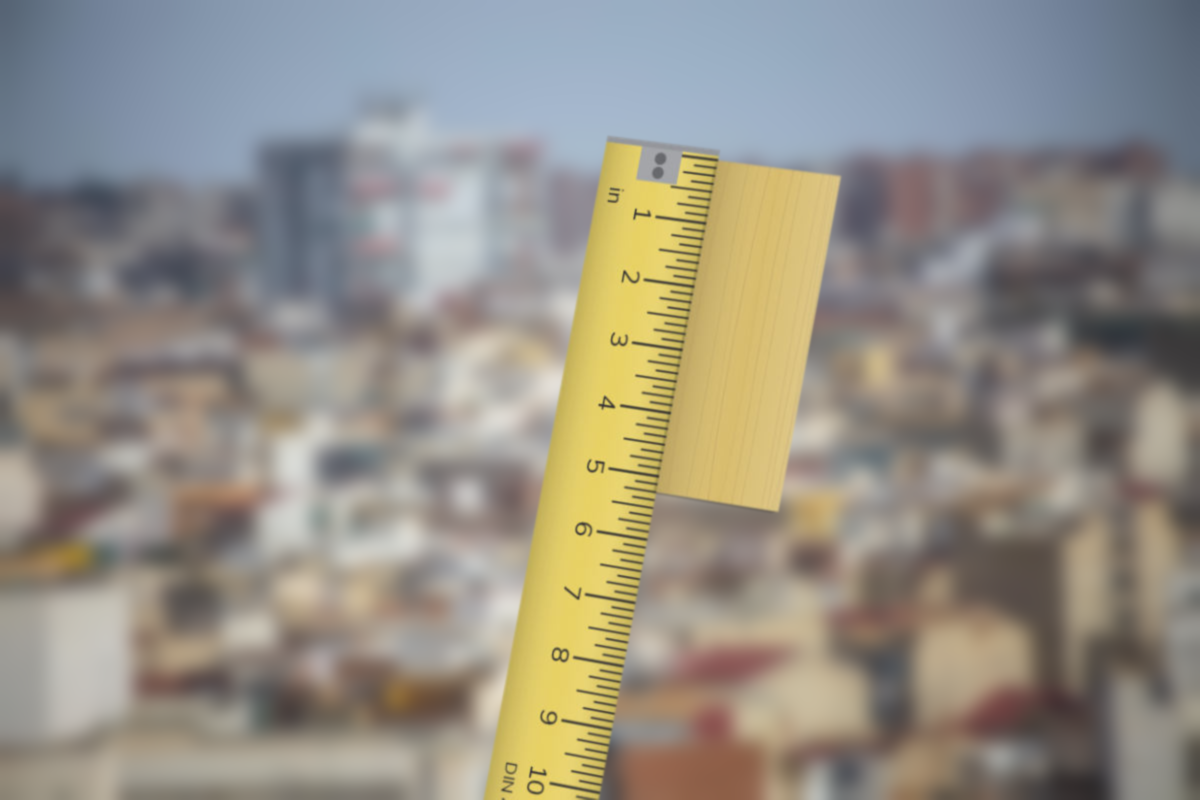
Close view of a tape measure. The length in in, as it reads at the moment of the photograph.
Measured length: 5.25 in
